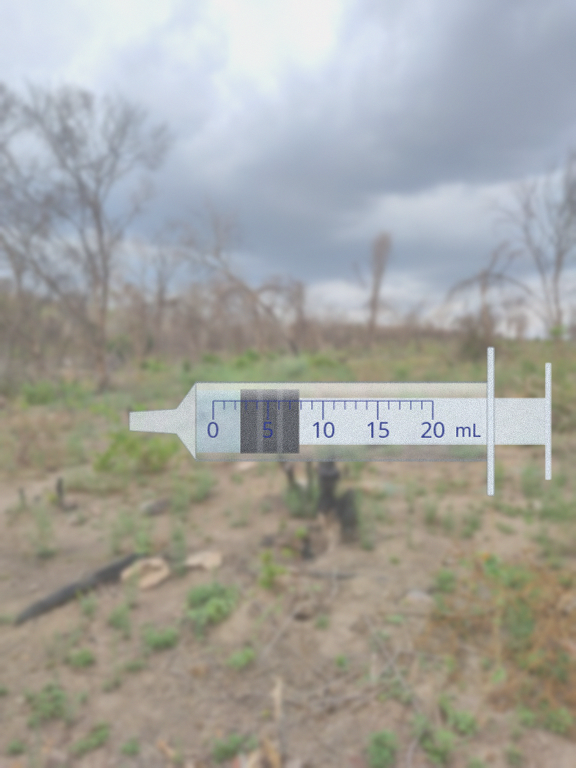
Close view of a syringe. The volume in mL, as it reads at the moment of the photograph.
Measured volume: 2.5 mL
